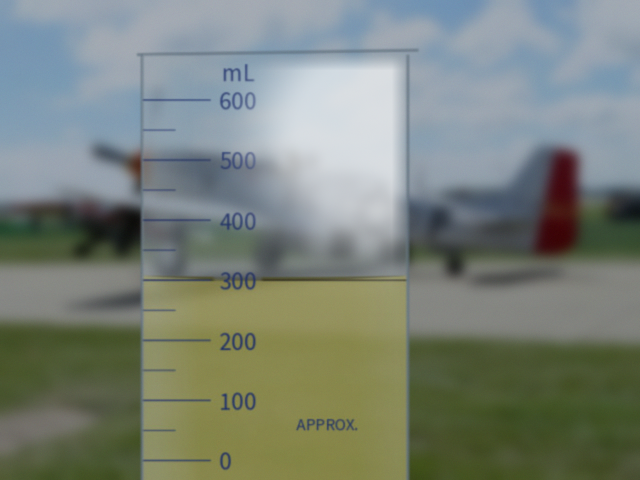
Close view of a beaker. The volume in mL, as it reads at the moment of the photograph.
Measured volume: 300 mL
